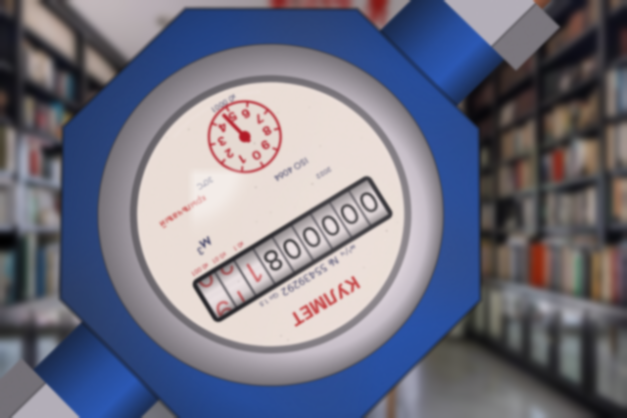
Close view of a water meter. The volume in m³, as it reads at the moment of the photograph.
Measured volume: 8.1194 m³
